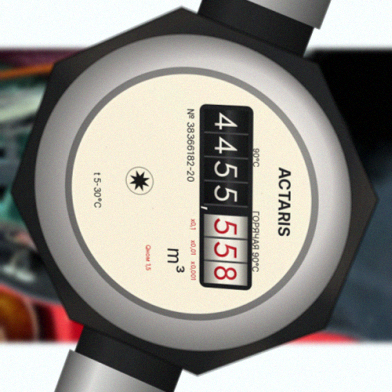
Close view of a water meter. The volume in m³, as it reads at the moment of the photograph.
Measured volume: 4455.558 m³
